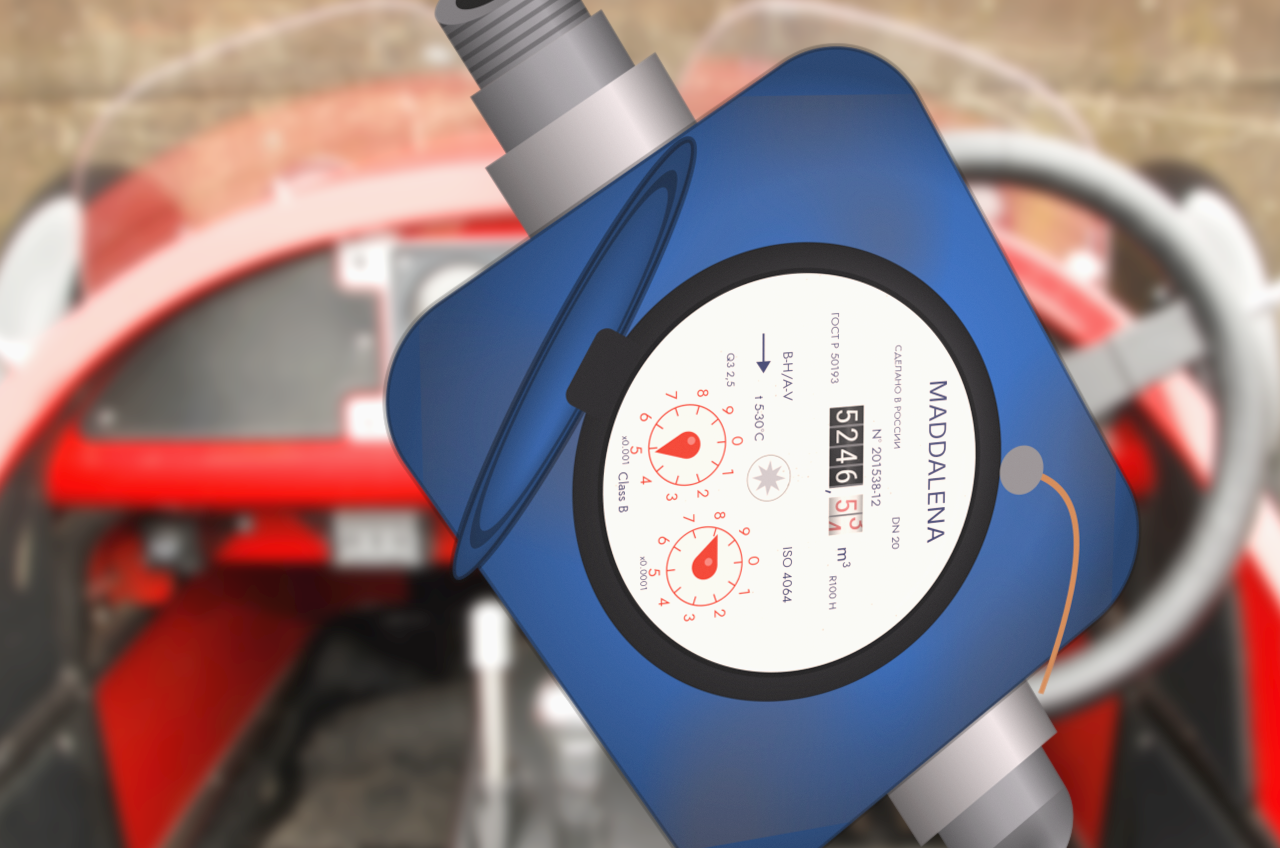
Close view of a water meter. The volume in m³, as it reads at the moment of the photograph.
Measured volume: 5246.5348 m³
